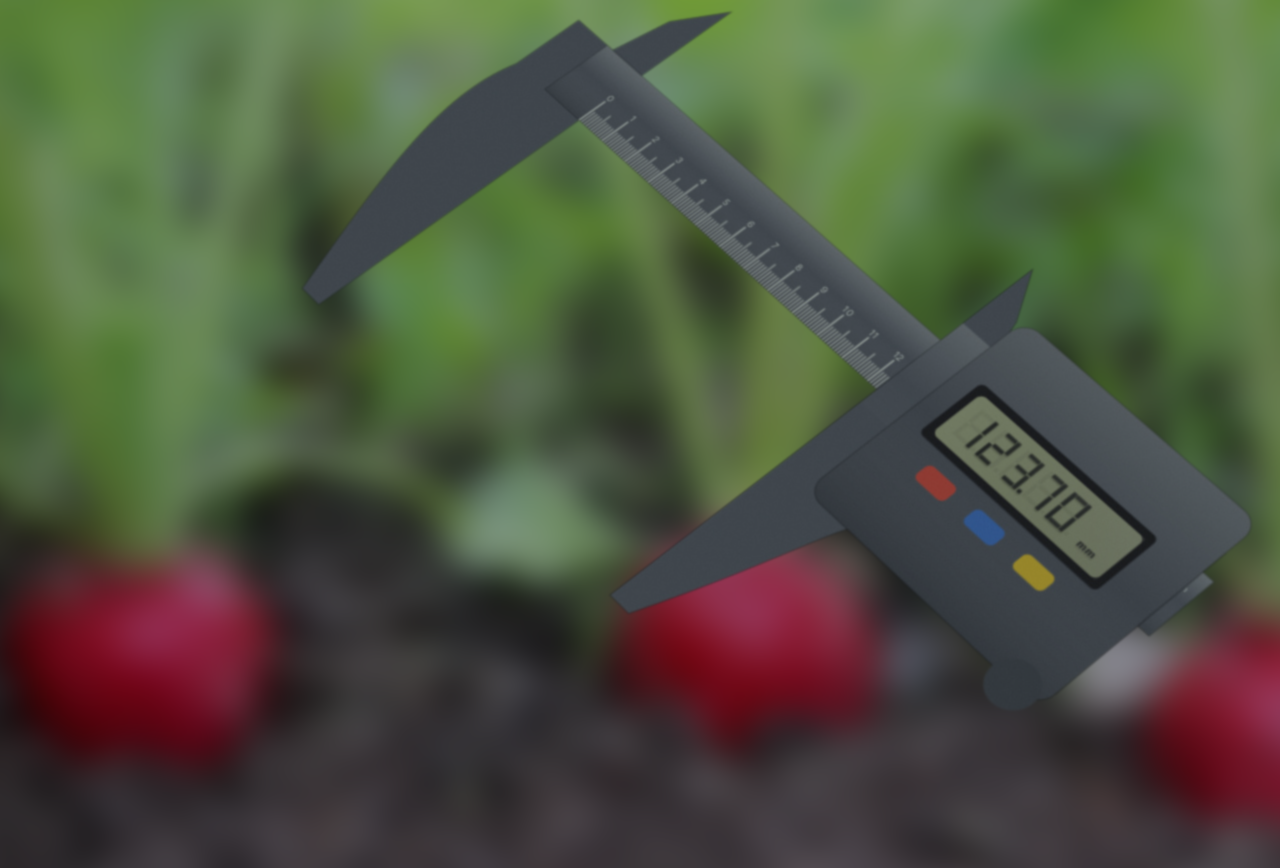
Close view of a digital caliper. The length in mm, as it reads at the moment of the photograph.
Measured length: 123.70 mm
